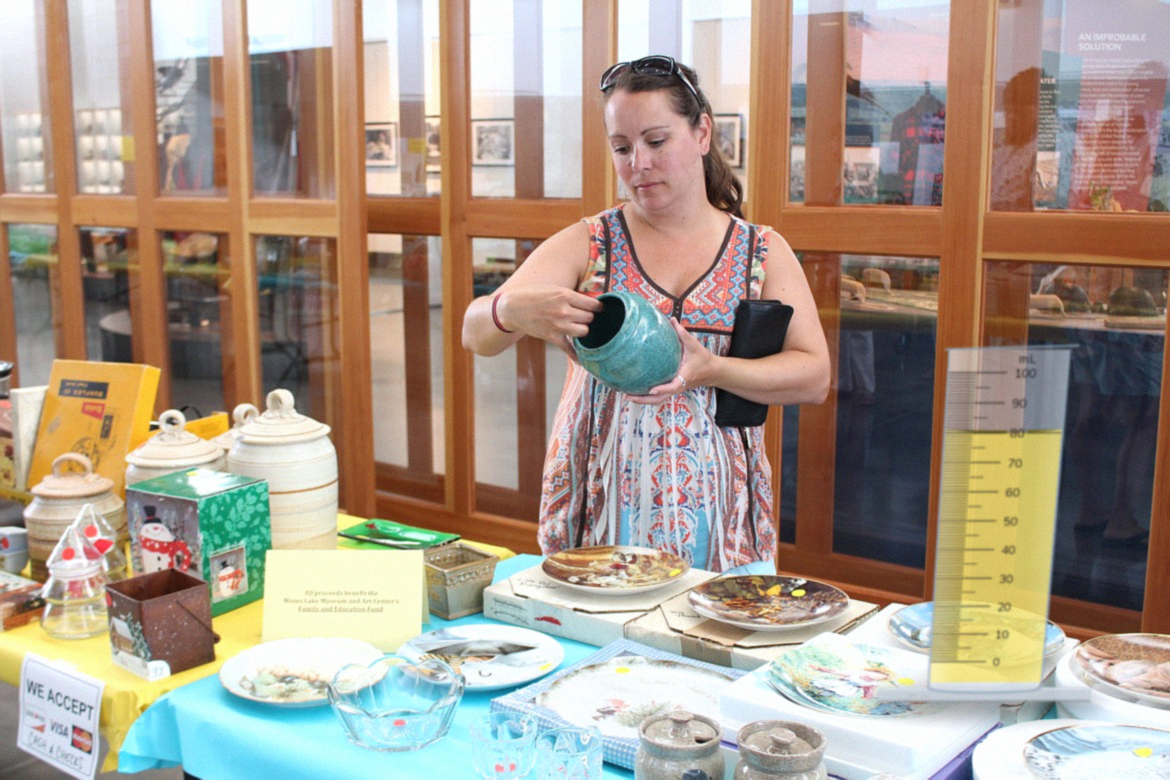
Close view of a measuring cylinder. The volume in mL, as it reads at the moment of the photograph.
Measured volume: 80 mL
